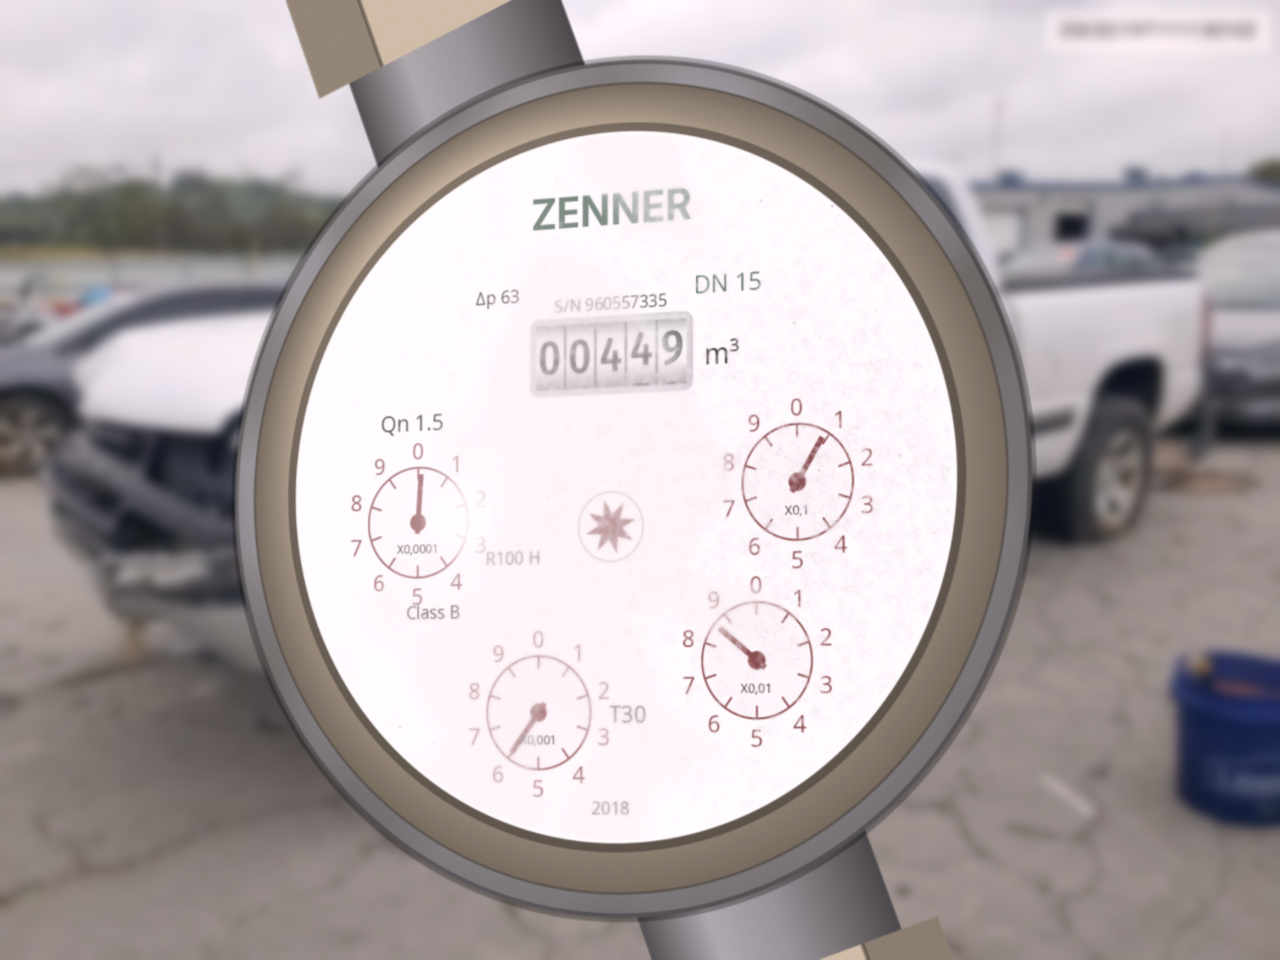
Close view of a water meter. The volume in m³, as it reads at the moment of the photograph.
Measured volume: 449.0860 m³
